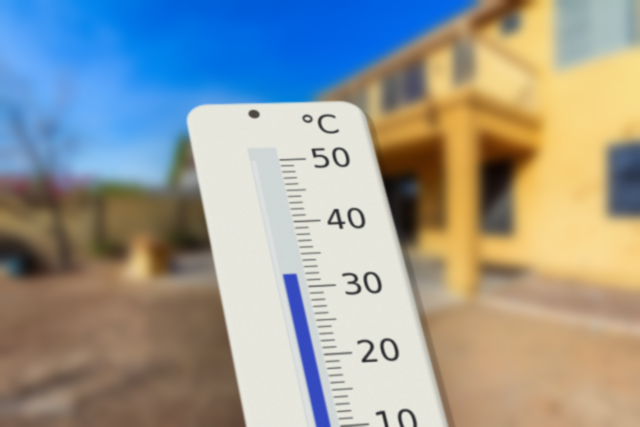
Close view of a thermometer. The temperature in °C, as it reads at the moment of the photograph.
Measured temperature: 32 °C
